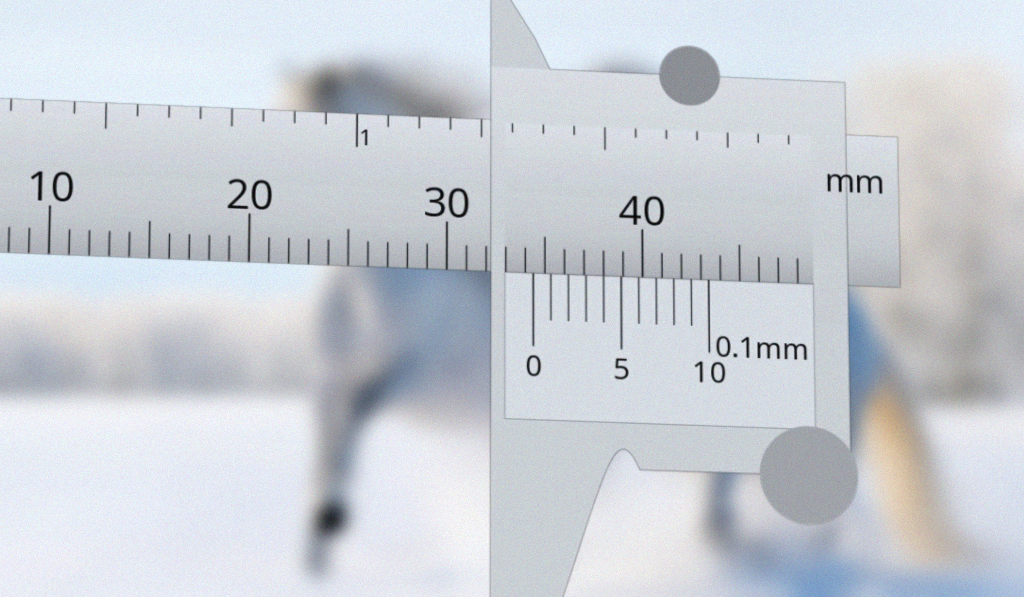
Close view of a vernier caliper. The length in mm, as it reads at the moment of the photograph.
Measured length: 34.4 mm
